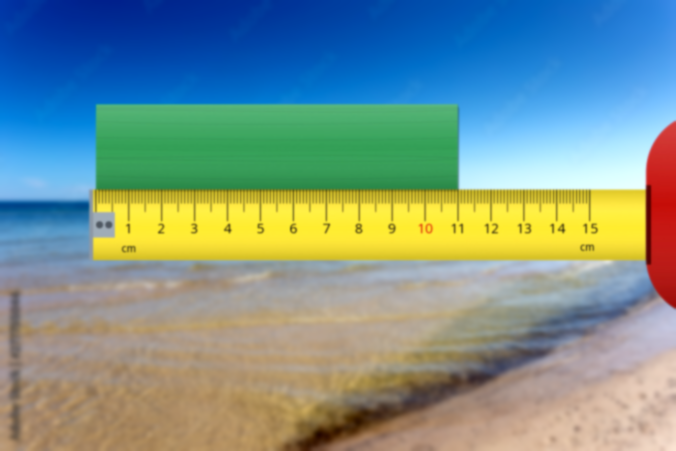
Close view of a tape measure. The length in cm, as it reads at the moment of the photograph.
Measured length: 11 cm
